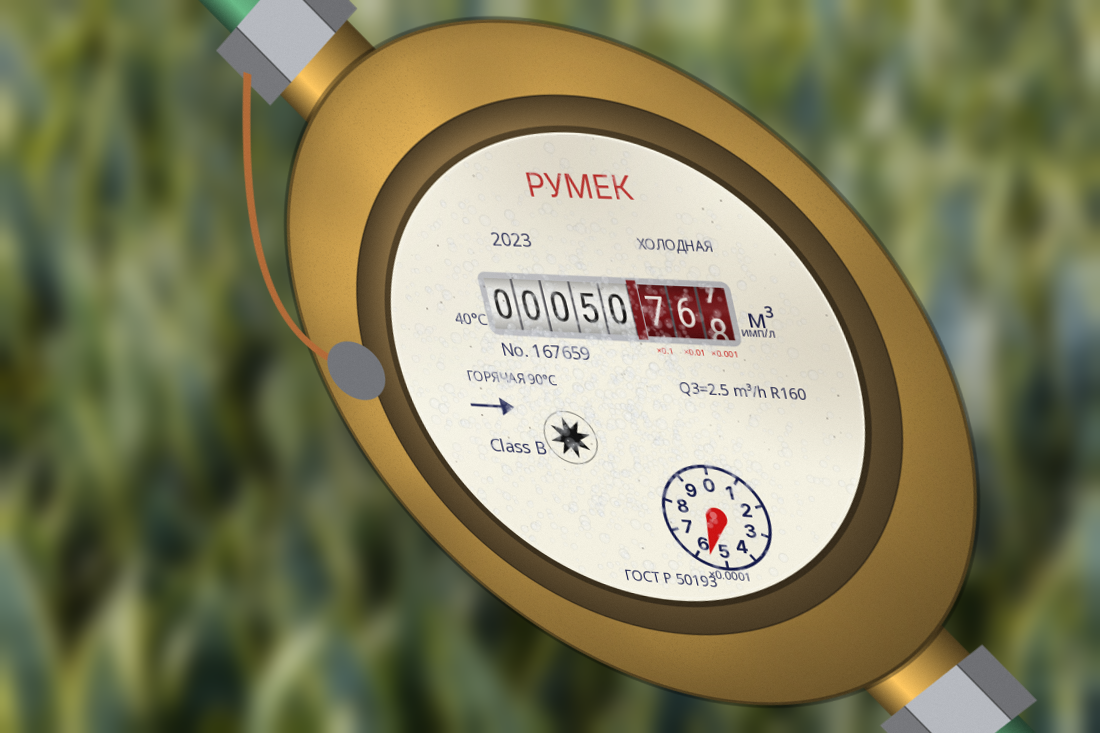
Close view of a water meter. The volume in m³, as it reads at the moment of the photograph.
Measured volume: 50.7675 m³
